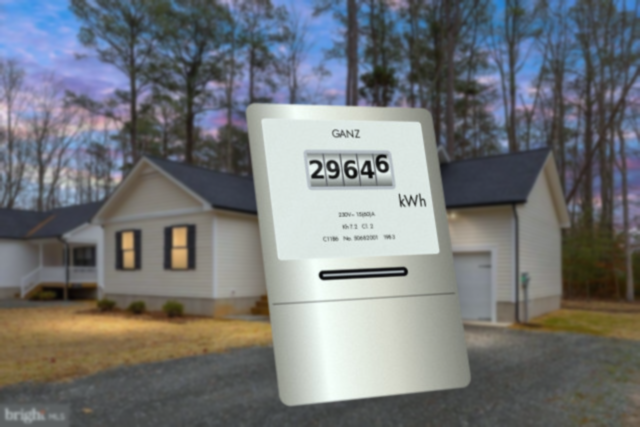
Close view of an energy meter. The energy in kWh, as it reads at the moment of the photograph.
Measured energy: 29646 kWh
